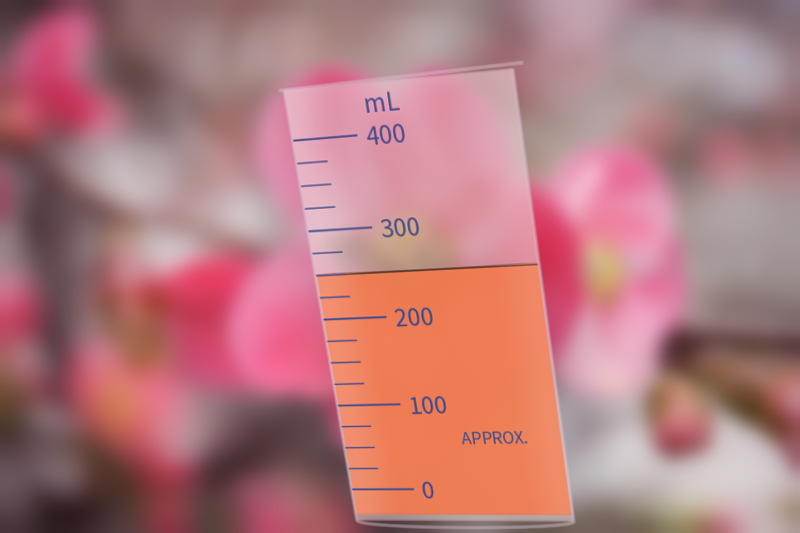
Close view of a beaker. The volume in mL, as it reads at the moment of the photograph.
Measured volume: 250 mL
